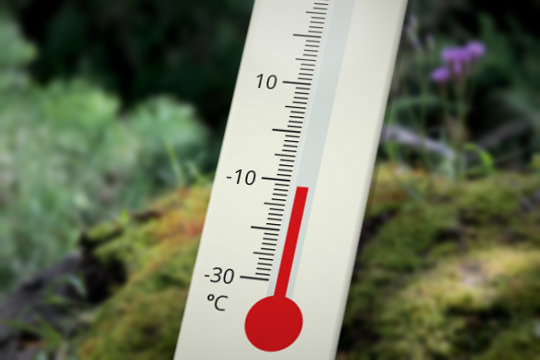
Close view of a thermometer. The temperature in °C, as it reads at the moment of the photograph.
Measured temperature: -11 °C
